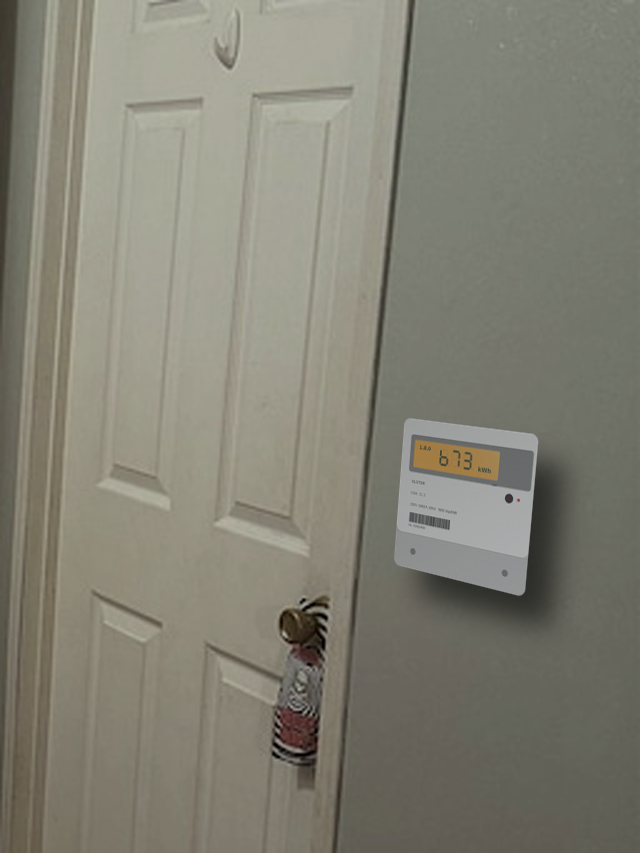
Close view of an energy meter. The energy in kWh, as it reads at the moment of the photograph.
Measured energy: 673 kWh
